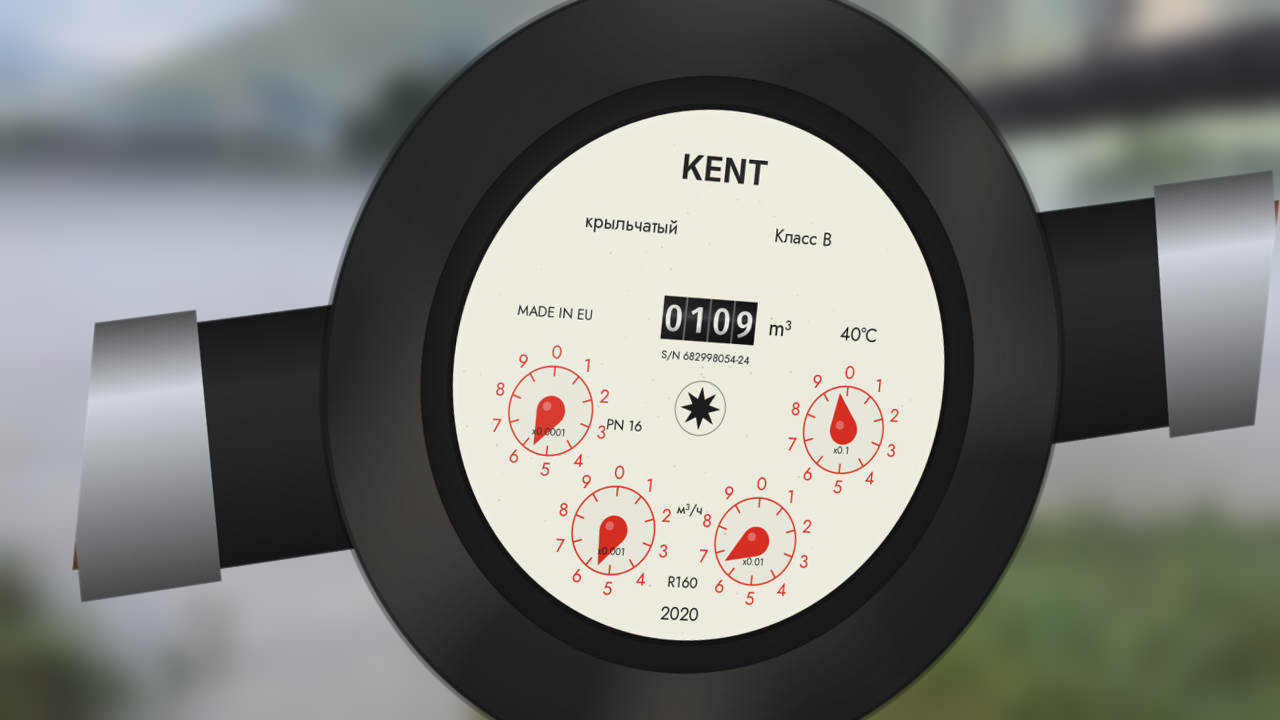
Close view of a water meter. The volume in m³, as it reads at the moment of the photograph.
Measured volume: 108.9655 m³
